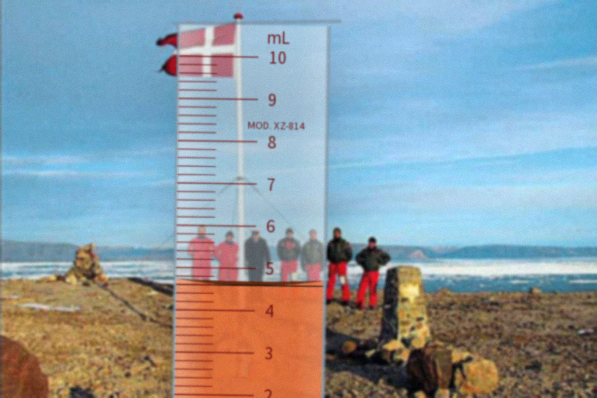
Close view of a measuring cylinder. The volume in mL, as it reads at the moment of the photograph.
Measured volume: 4.6 mL
